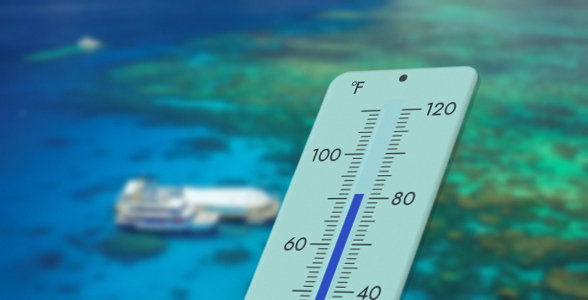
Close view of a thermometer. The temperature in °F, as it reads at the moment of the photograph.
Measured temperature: 82 °F
